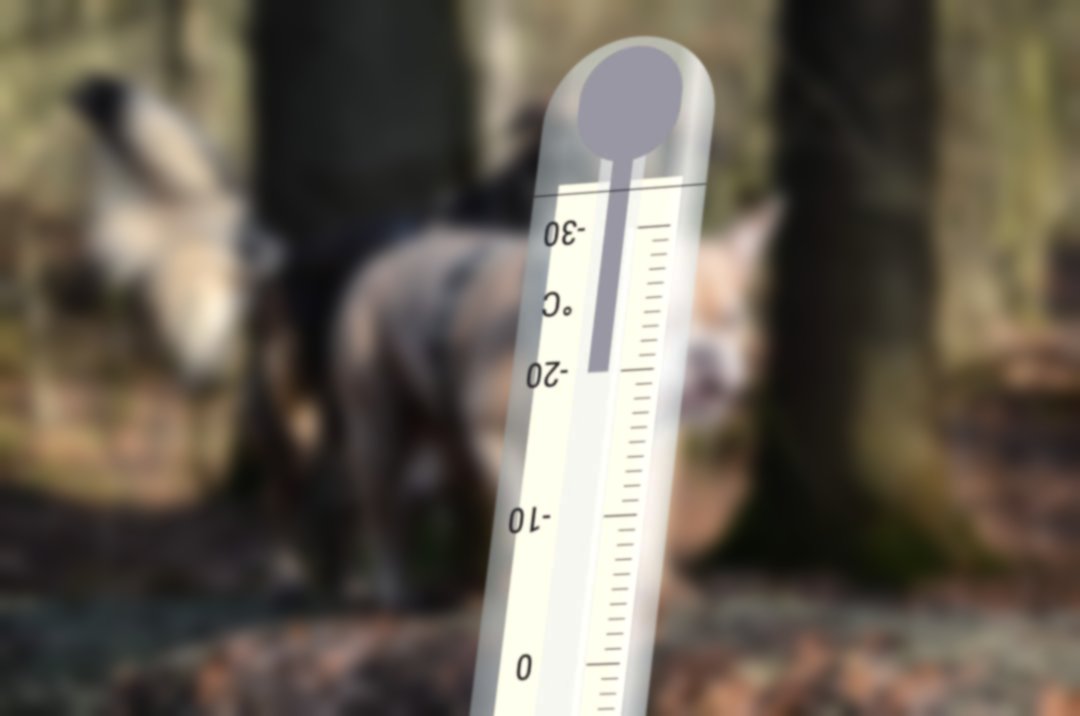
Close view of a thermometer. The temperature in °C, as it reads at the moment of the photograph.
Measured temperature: -20 °C
